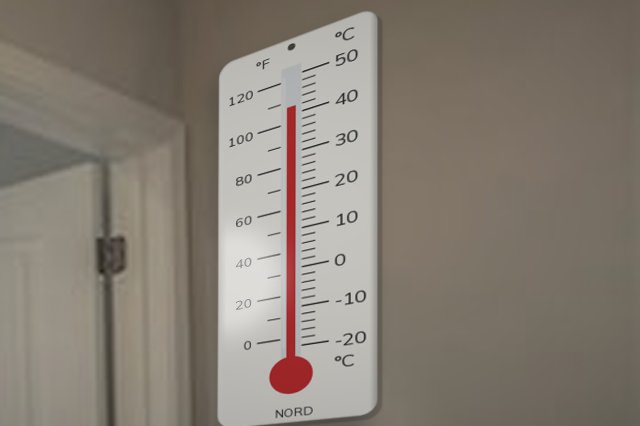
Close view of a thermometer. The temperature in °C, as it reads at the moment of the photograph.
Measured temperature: 42 °C
